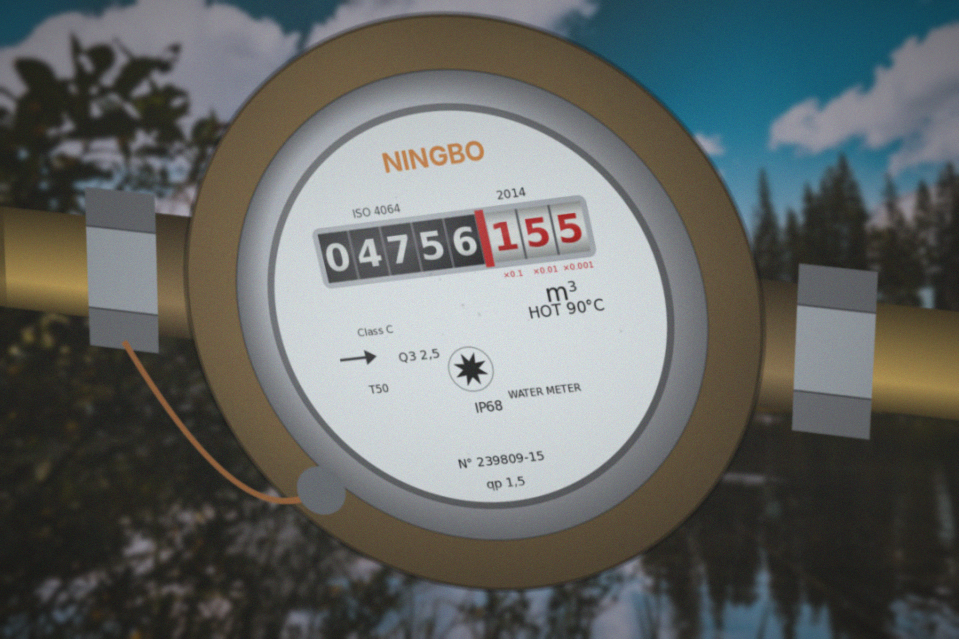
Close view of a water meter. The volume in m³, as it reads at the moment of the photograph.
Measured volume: 4756.155 m³
